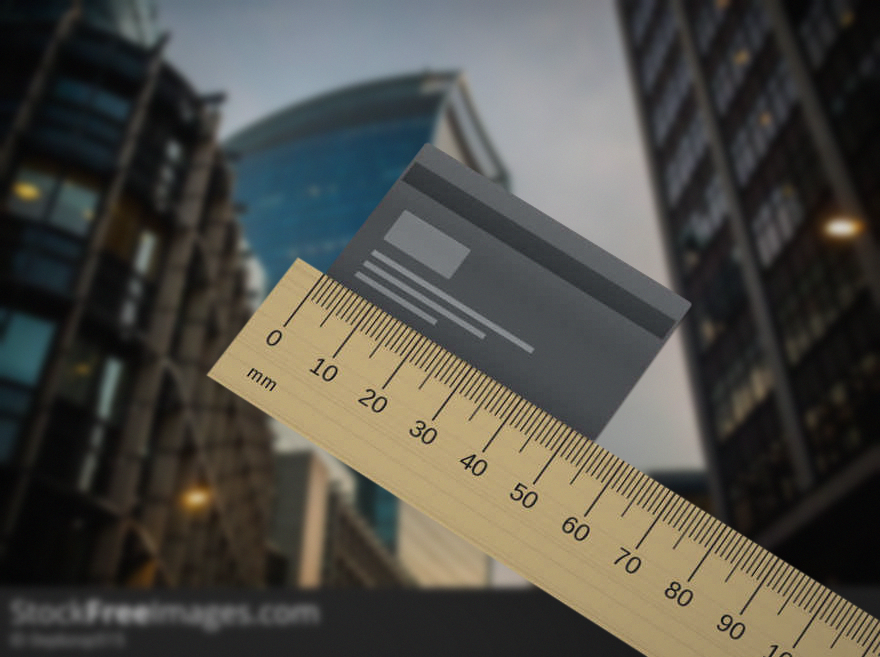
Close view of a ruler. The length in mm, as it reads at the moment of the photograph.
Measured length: 54 mm
